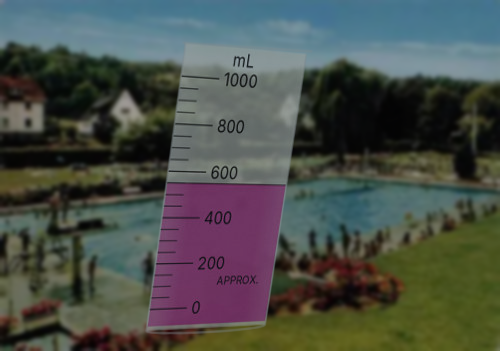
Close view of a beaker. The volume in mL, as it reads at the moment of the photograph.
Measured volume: 550 mL
